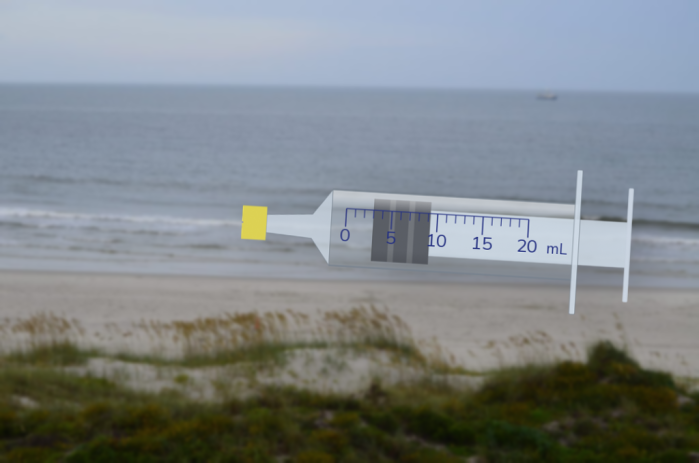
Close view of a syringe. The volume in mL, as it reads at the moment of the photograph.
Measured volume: 3 mL
